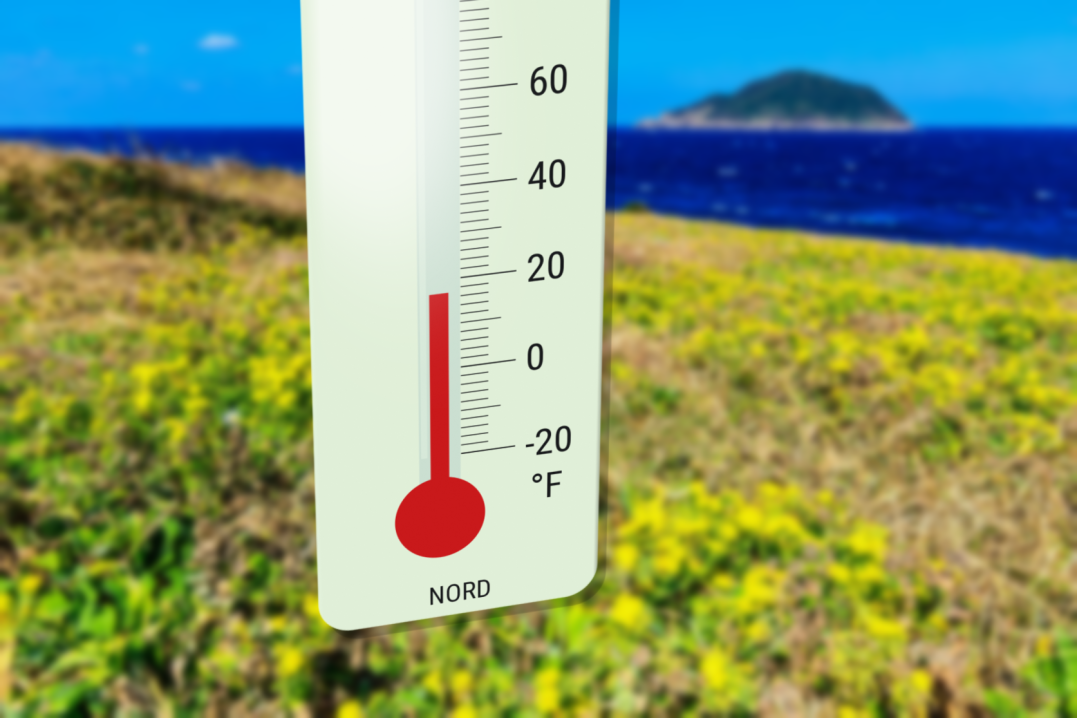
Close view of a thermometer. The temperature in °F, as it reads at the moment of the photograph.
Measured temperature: 17 °F
